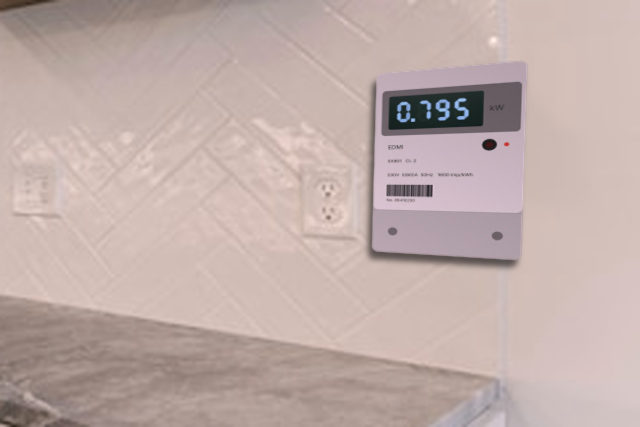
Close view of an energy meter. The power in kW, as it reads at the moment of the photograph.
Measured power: 0.795 kW
